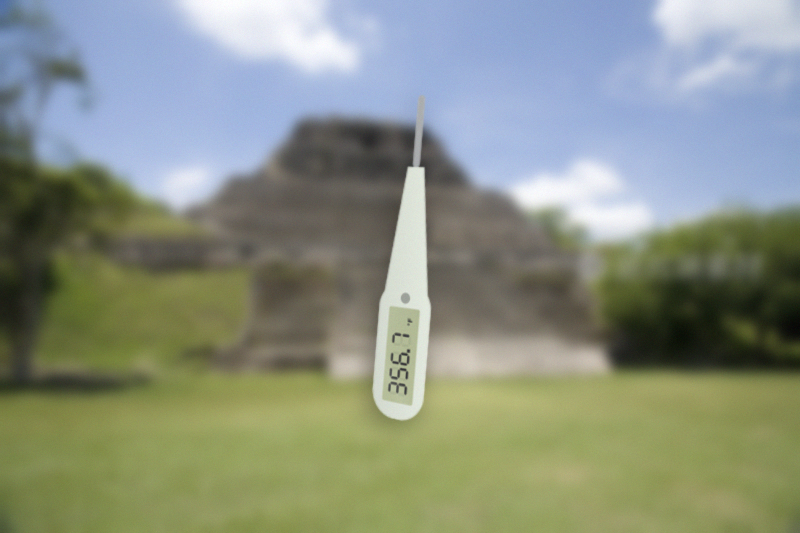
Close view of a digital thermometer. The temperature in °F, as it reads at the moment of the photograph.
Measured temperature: 356.7 °F
